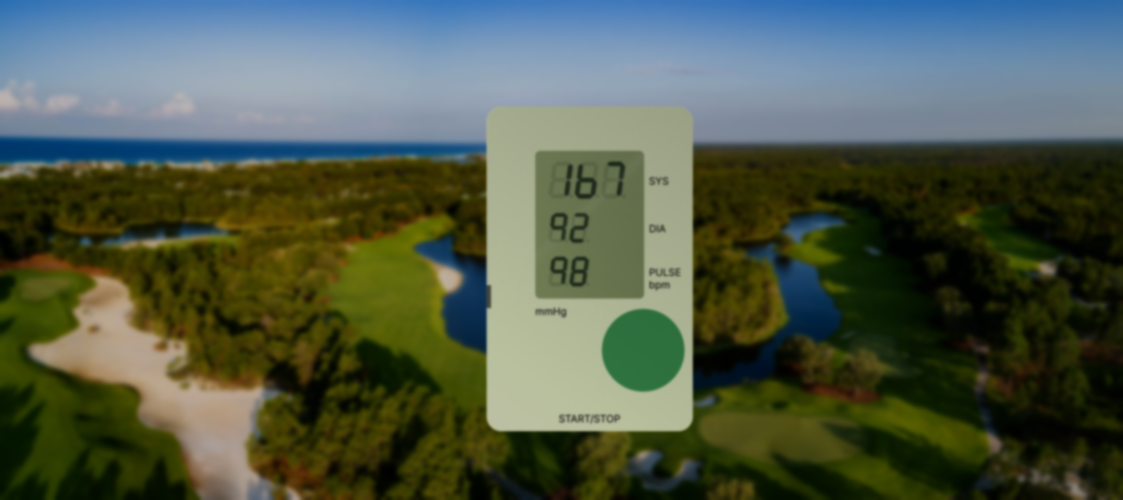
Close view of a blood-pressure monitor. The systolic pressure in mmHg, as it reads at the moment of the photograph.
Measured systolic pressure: 167 mmHg
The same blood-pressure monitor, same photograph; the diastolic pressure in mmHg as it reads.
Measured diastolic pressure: 92 mmHg
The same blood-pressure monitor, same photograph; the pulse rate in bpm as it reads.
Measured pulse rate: 98 bpm
